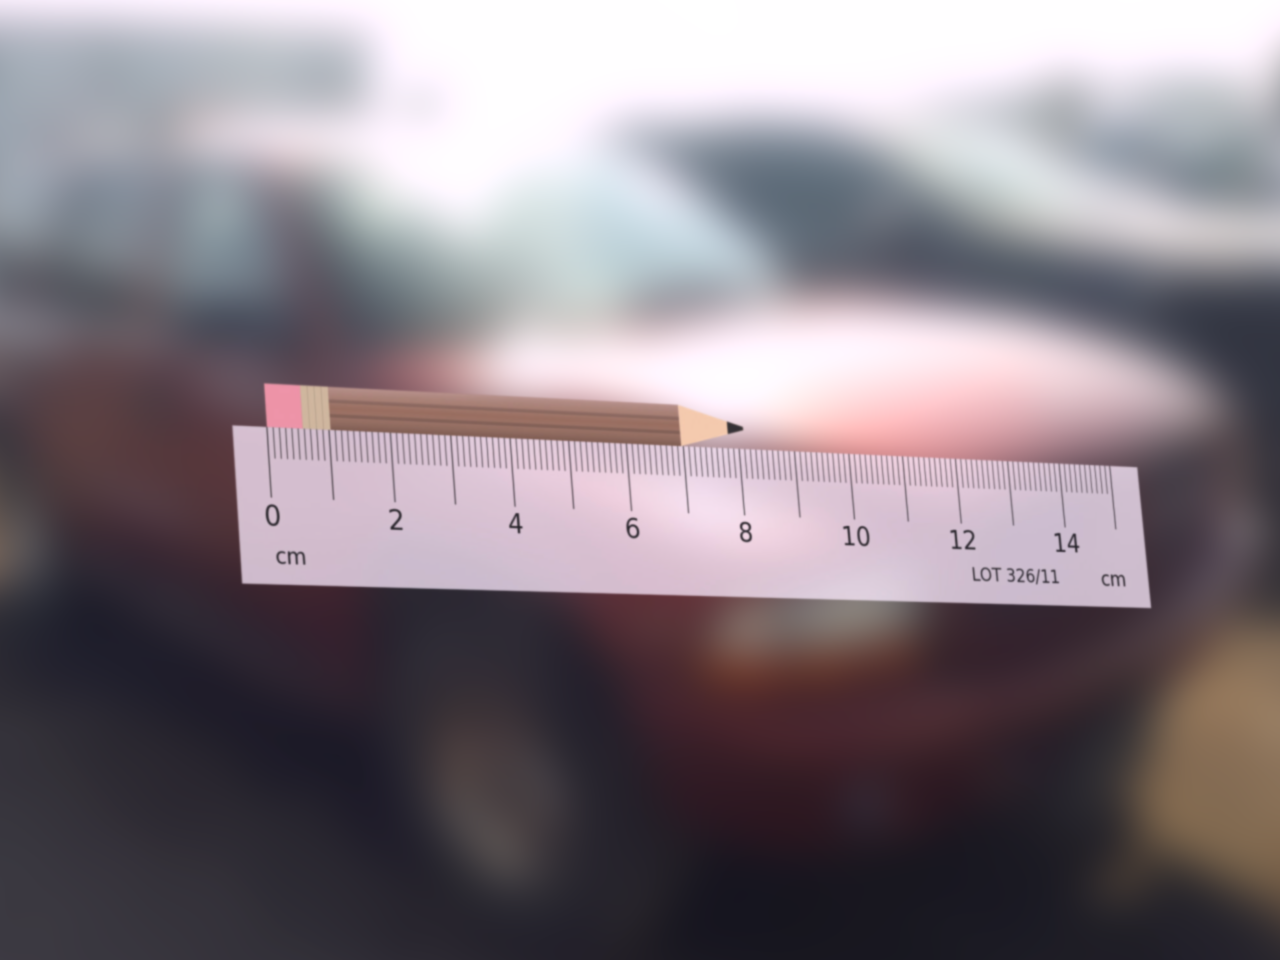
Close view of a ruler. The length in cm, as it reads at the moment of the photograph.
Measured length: 8.1 cm
